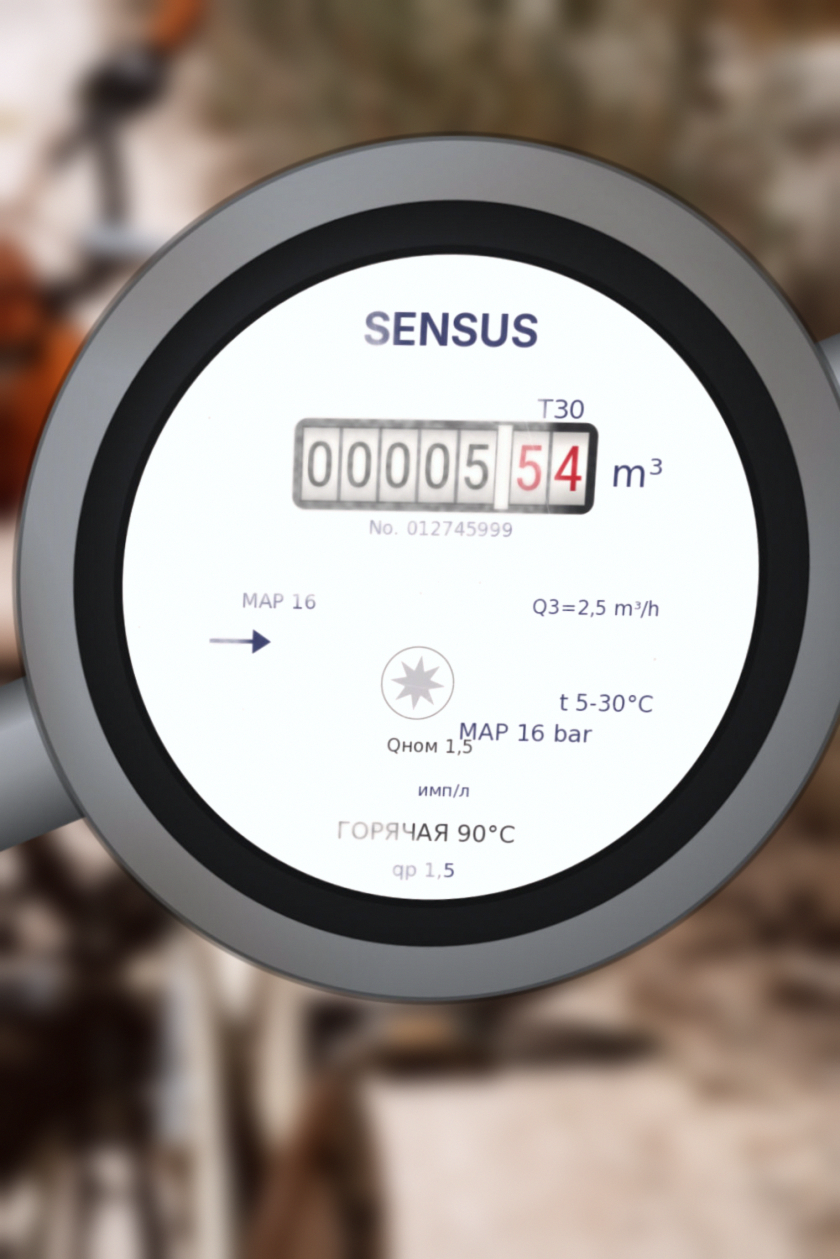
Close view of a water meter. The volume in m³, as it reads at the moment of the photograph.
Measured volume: 5.54 m³
